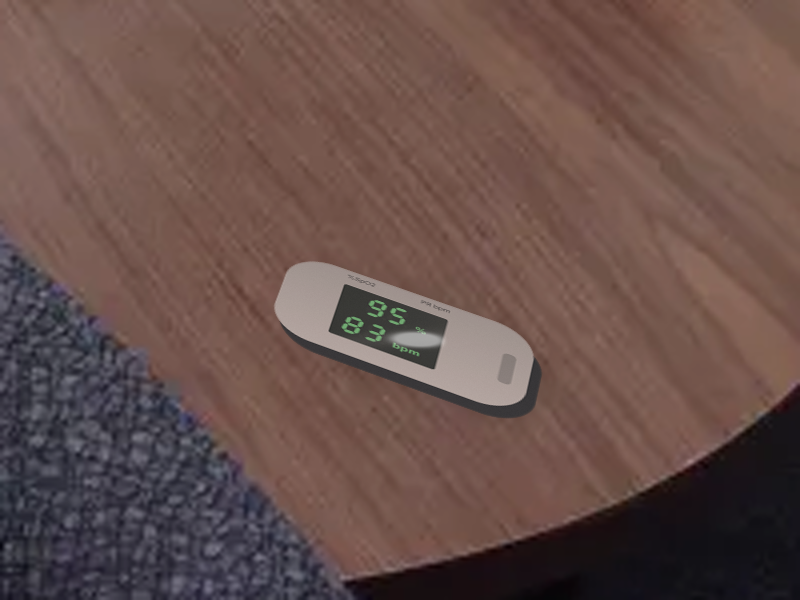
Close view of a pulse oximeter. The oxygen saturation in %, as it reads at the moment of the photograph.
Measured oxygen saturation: 95 %
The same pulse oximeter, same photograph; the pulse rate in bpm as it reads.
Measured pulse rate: 83 bpm
